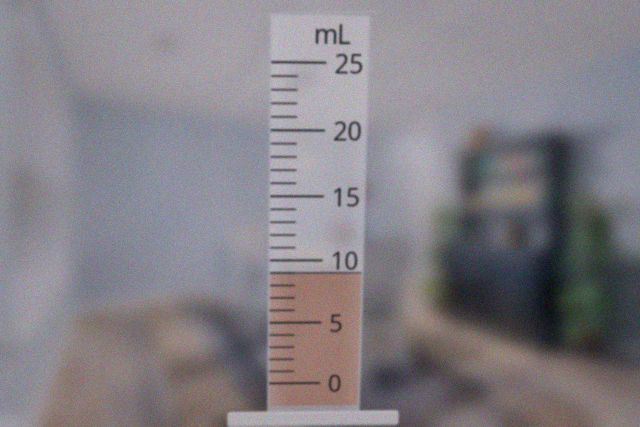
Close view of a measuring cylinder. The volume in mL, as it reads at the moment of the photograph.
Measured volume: 9 mL
